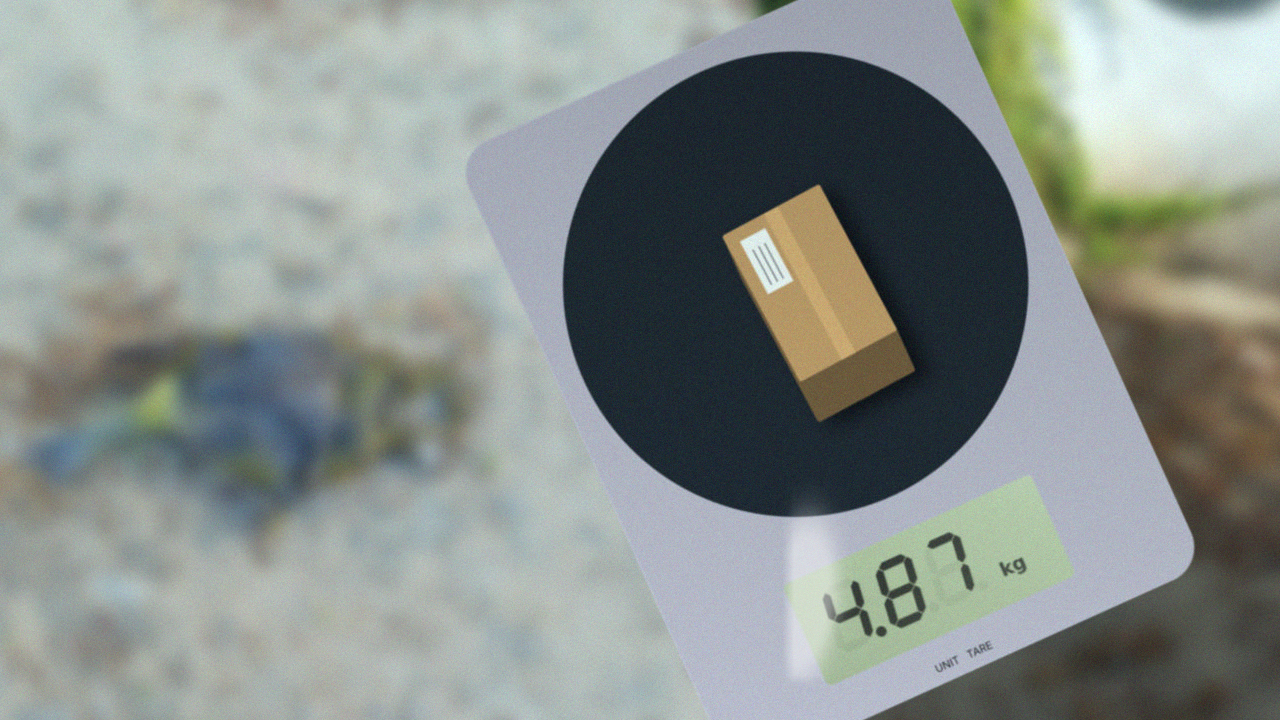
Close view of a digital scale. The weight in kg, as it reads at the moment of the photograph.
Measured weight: 4.87 kg
